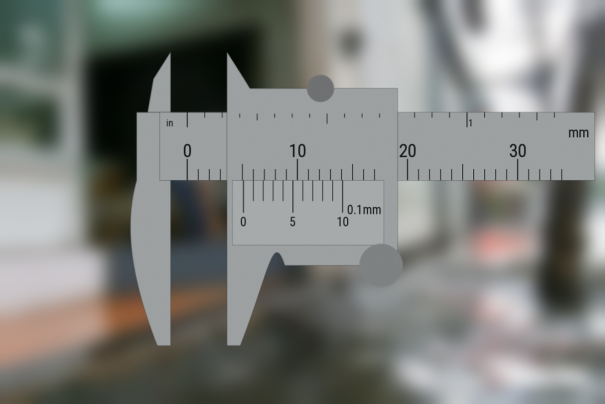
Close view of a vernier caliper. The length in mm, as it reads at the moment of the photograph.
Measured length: 5.1 mm
